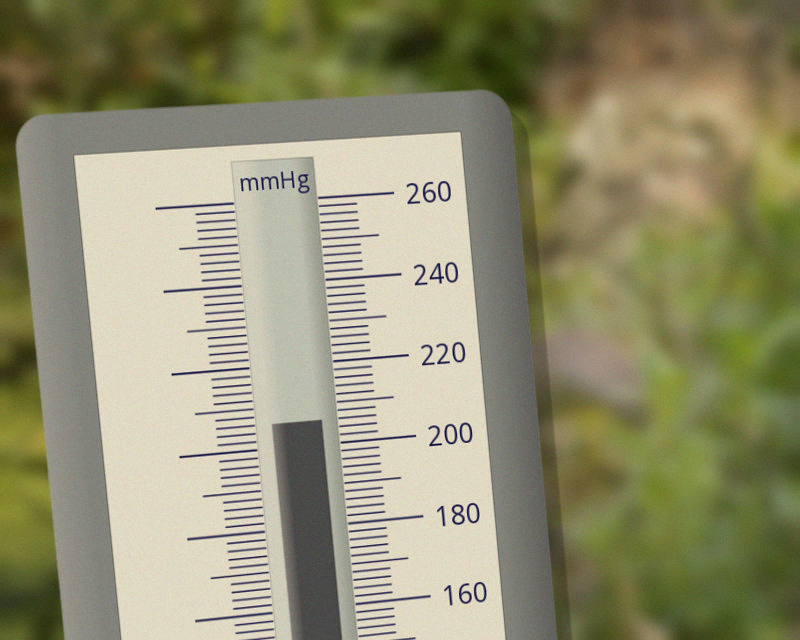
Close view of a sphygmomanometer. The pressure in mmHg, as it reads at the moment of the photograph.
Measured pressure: 206 mmHg
